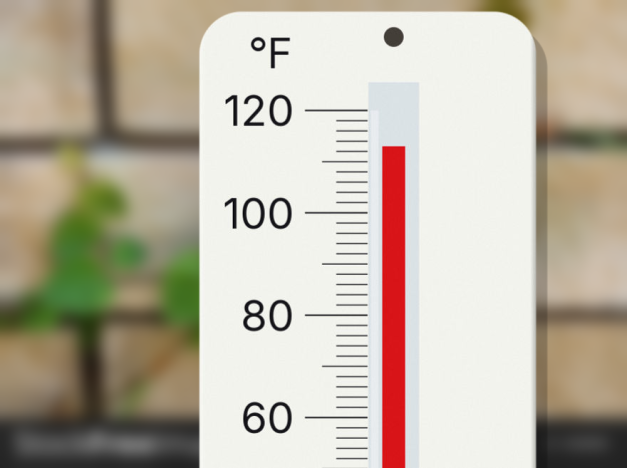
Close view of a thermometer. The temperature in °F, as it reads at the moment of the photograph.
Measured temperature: 113 °F
